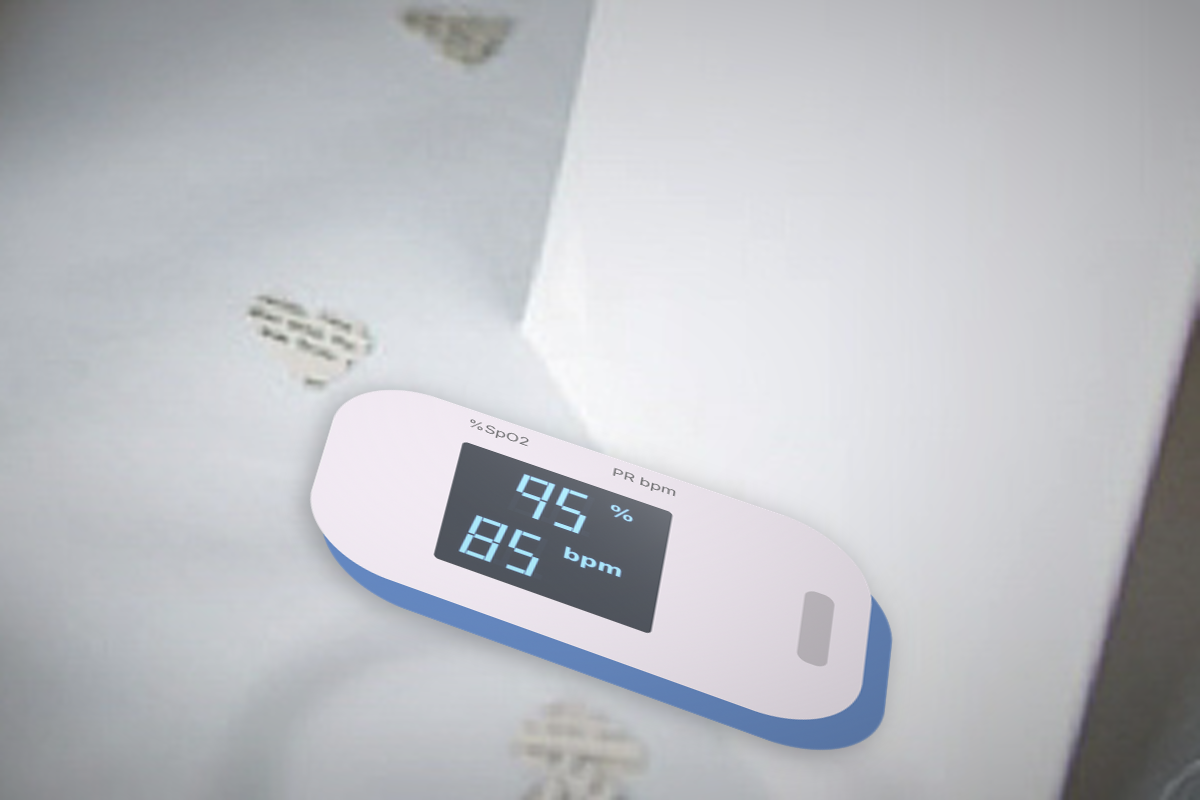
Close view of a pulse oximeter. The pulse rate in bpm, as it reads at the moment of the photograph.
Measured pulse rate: 85 bpm
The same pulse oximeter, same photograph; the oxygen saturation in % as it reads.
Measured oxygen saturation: 95 %
